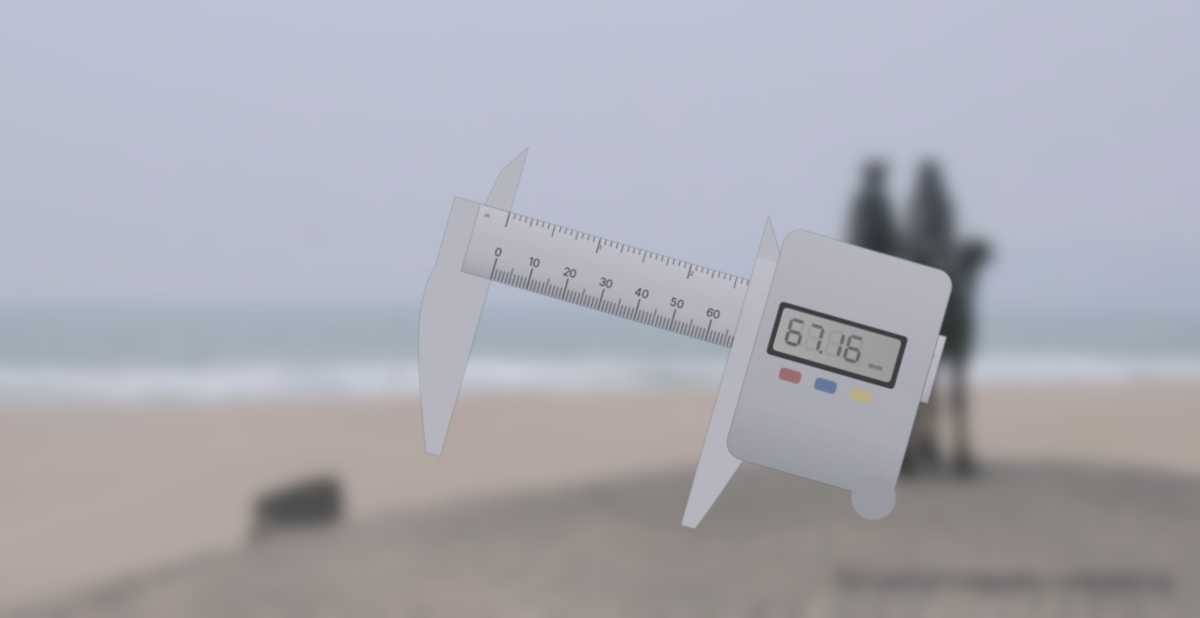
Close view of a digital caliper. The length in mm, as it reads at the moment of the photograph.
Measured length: 67.16 mm
